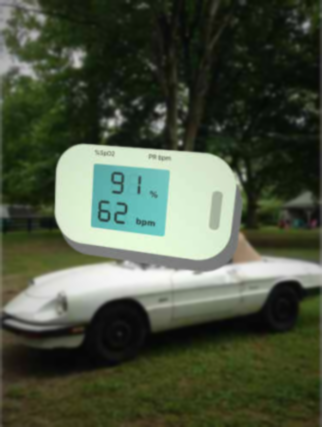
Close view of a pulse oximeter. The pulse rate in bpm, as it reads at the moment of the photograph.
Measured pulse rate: 62 bpm
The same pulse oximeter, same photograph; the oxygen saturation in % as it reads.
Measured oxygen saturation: 91 %
